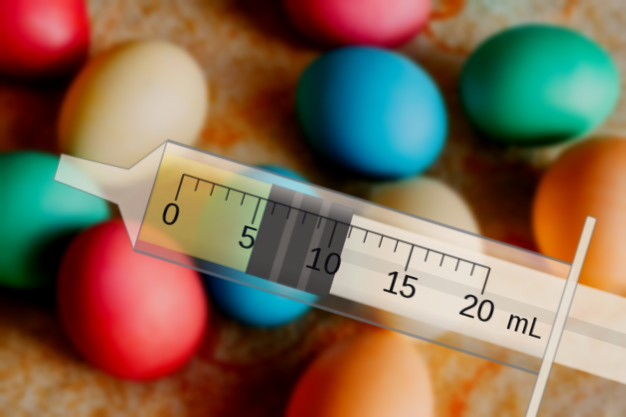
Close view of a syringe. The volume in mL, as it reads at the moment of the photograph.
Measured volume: 5.5 mL
